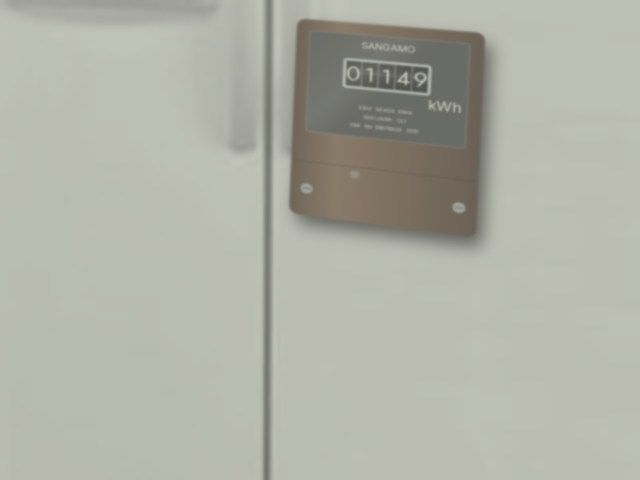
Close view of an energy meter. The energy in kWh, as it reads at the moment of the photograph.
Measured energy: 1149 kWh
